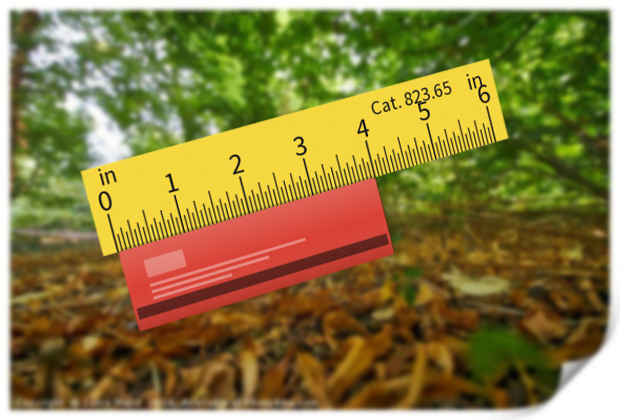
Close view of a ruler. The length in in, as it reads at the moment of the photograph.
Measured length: 4 in
